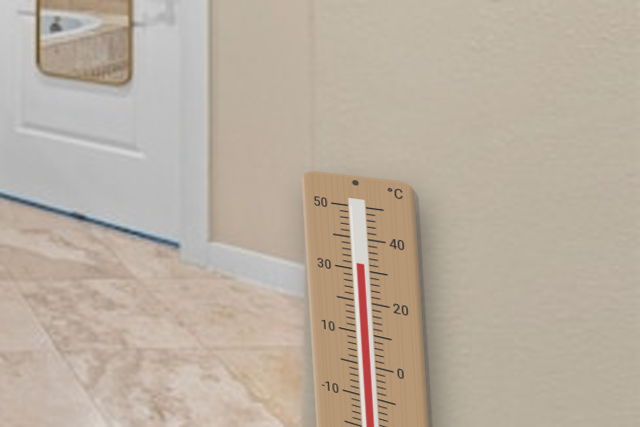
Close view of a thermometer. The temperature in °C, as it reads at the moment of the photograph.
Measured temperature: 32 °C
